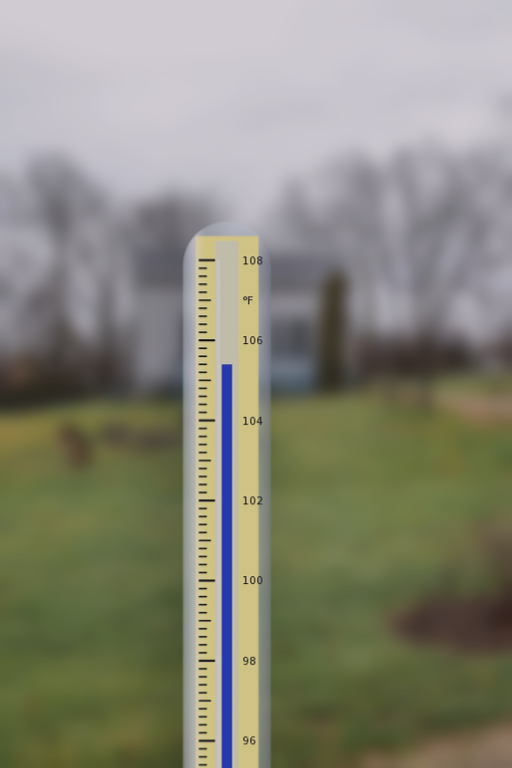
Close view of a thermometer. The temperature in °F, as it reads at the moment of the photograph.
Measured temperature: 105.4 °F
